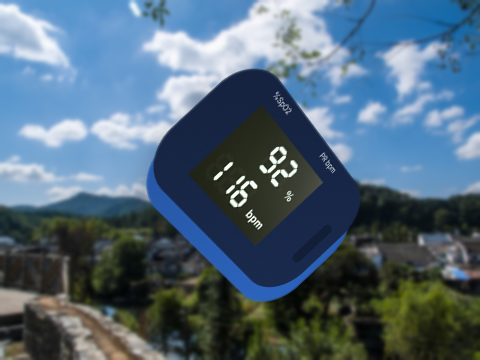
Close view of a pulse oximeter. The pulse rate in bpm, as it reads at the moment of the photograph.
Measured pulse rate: 116 bpm
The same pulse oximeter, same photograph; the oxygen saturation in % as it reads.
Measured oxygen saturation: 92 %
